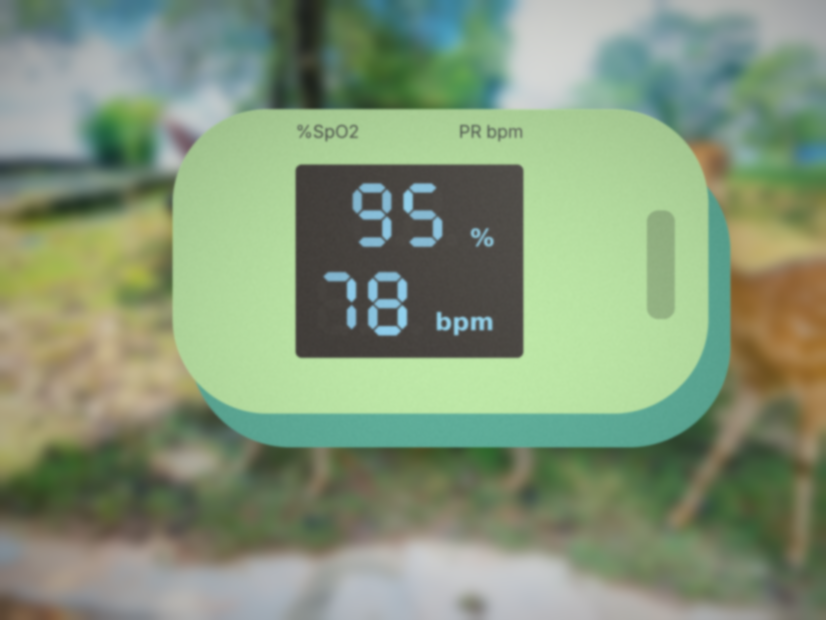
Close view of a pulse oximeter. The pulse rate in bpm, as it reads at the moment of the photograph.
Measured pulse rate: 78 bpm
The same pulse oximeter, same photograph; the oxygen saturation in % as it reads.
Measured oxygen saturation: 95 %
